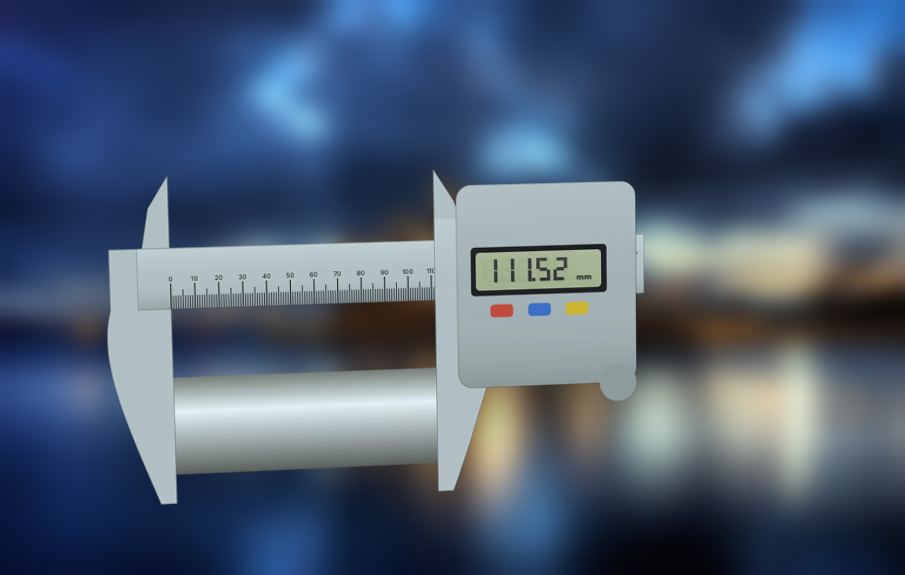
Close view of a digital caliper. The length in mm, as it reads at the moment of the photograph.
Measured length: 111.52 mm
